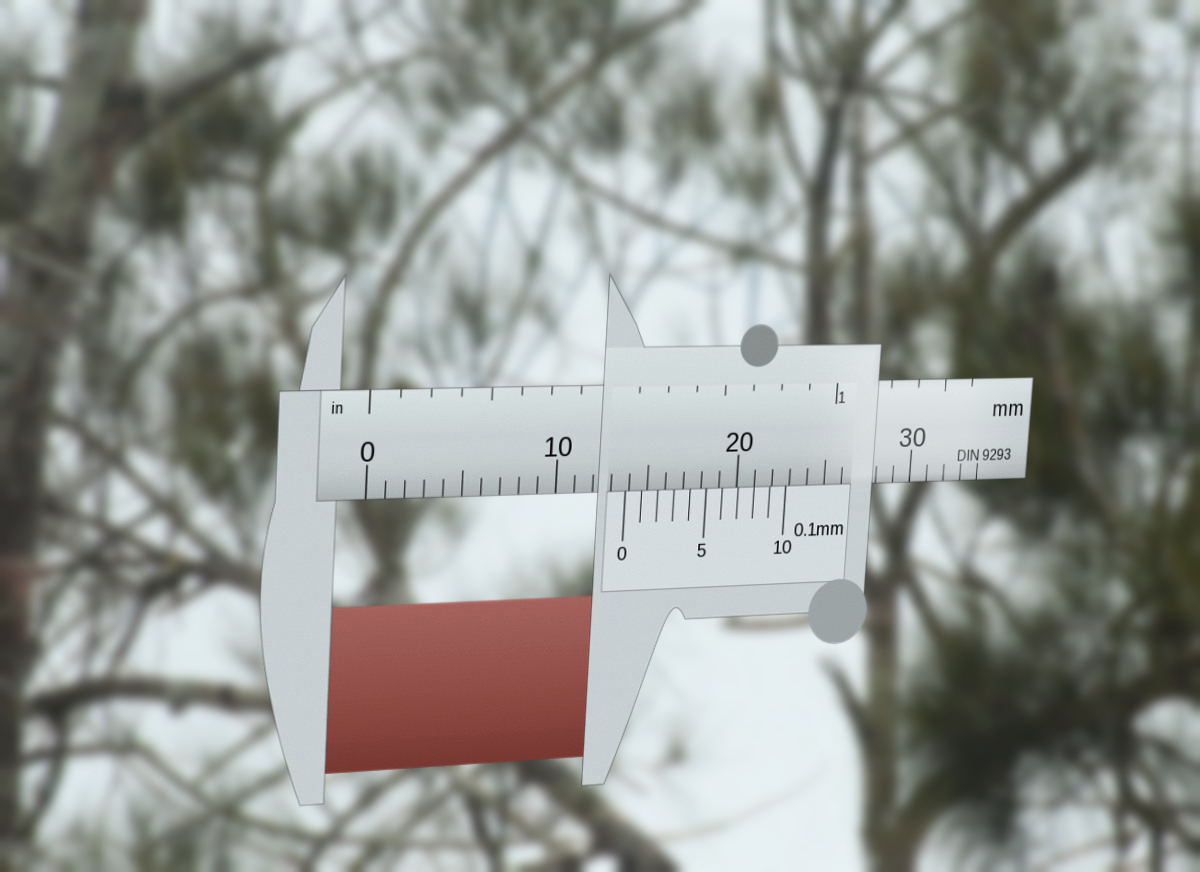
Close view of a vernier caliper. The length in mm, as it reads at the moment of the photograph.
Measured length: 13.8 mm
